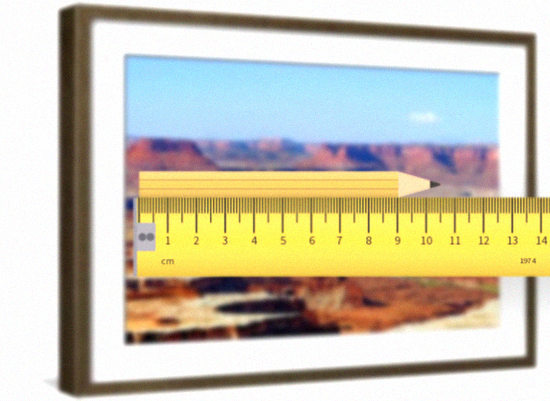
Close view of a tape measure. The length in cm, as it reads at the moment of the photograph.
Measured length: 10.5 cm
